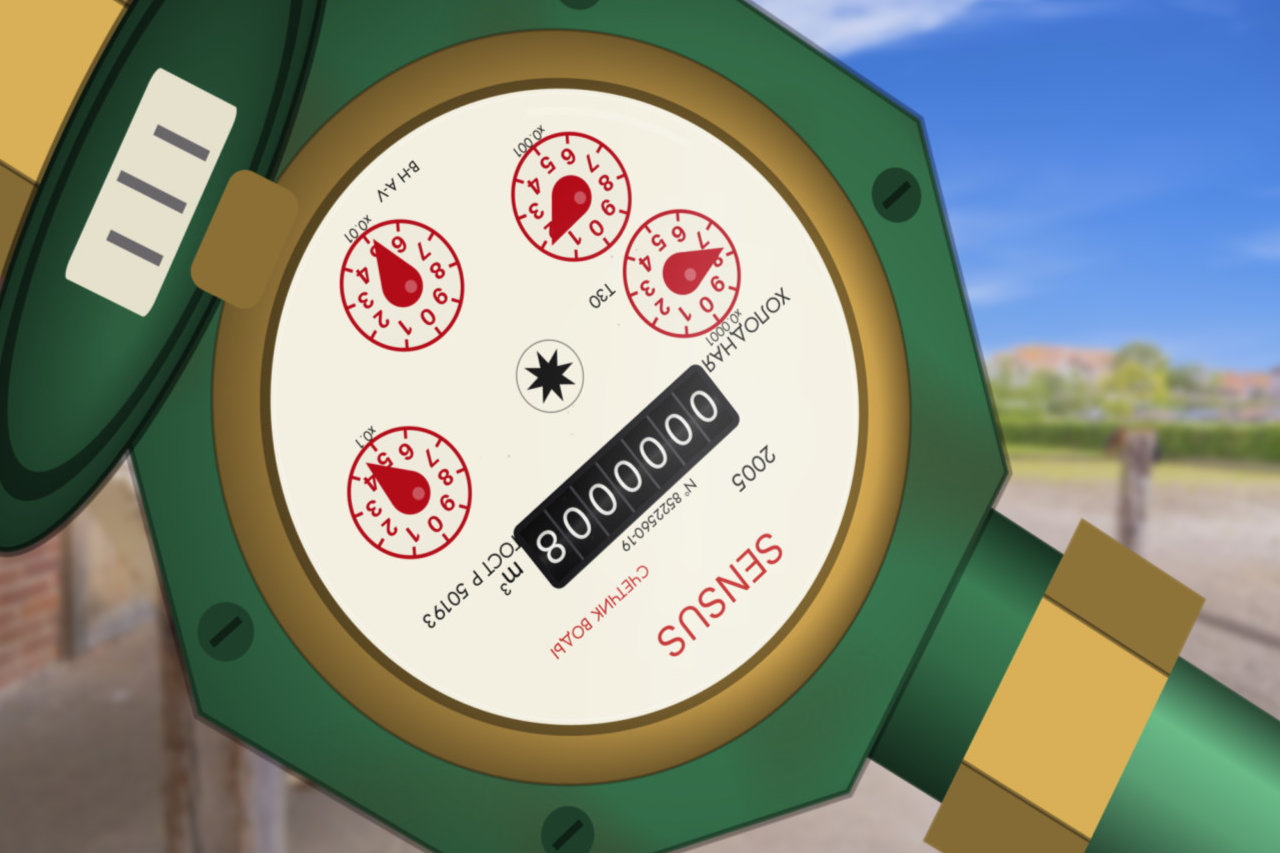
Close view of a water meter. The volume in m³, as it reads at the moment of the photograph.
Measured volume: 8.4517 m³
